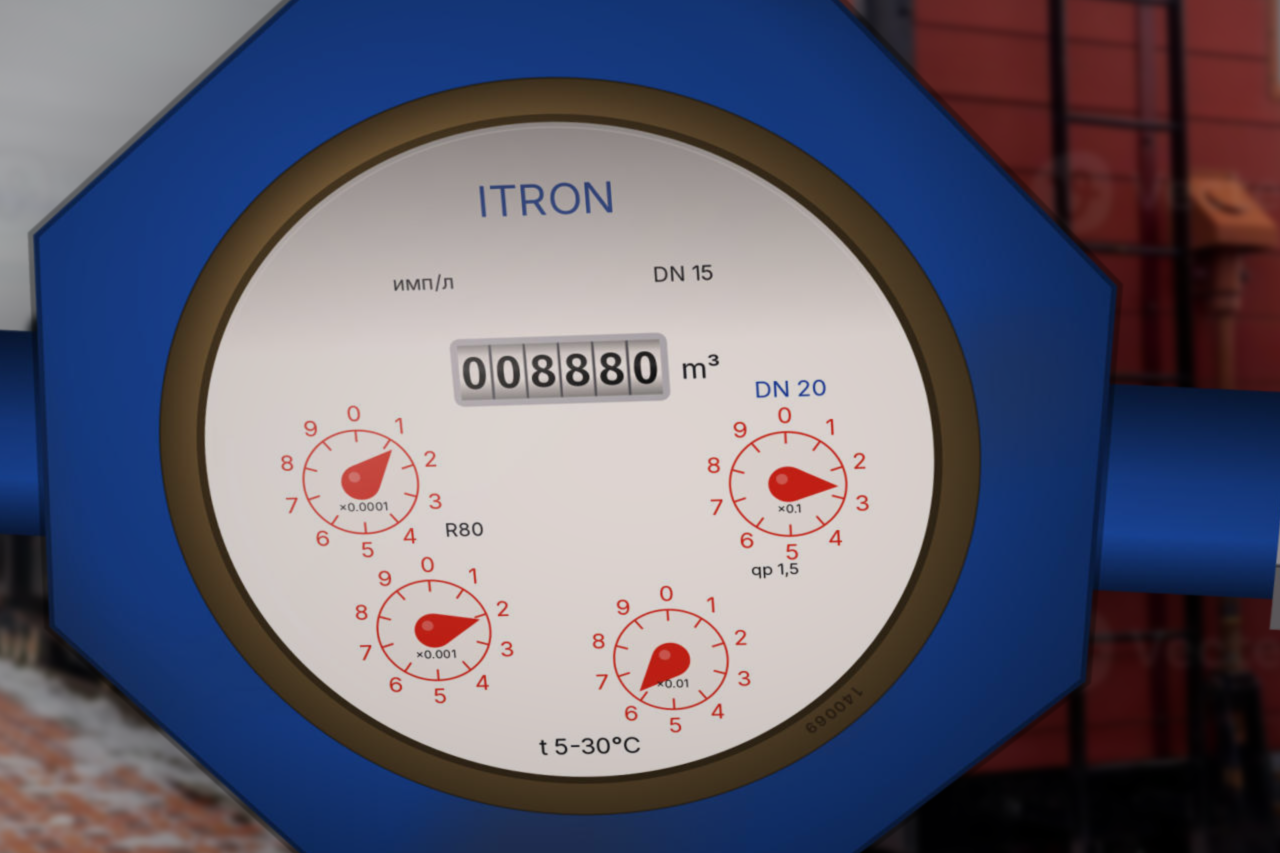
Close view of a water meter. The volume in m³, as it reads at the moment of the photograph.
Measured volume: 8880.2621 m³
